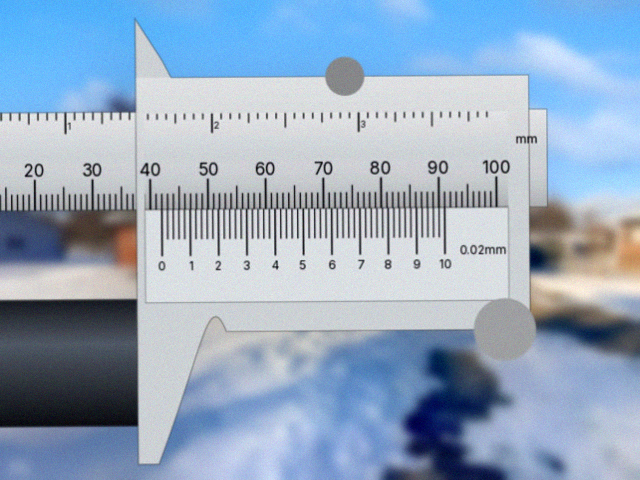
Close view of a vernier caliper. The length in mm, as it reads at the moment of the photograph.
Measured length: 42.0 mm
